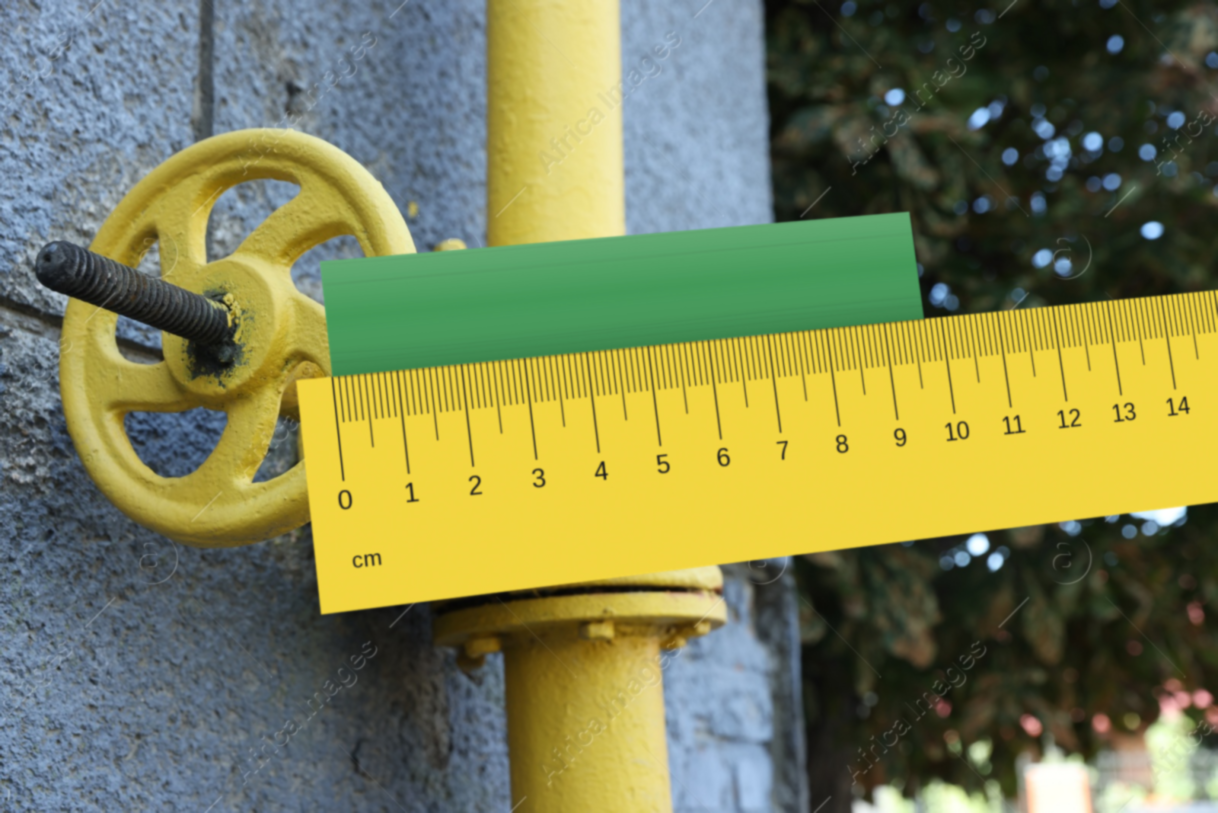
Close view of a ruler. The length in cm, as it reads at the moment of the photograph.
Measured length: 9.7 cm
